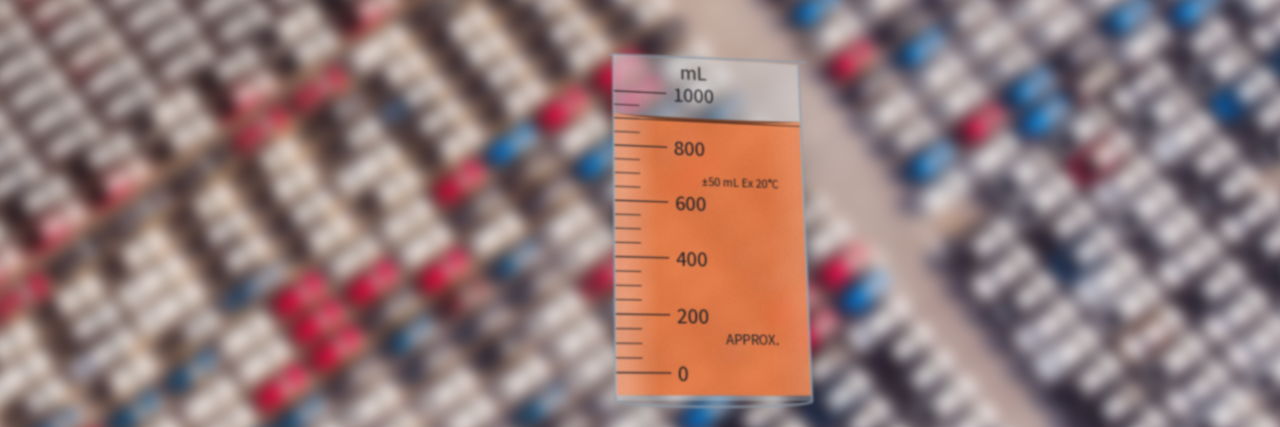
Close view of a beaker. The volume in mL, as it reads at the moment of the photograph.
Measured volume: 900 mL
